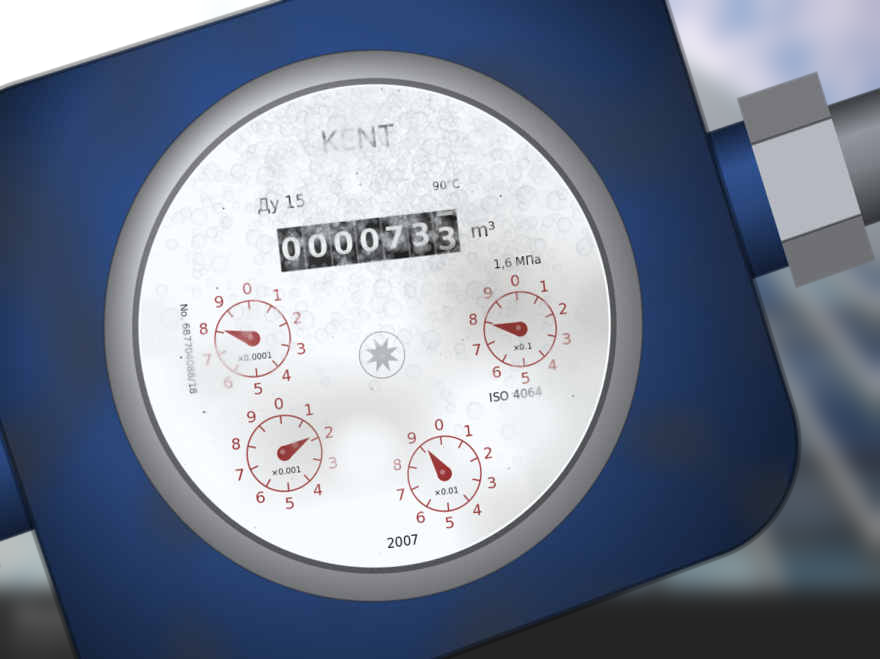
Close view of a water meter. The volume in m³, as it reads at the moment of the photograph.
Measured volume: 732.7918 m³
